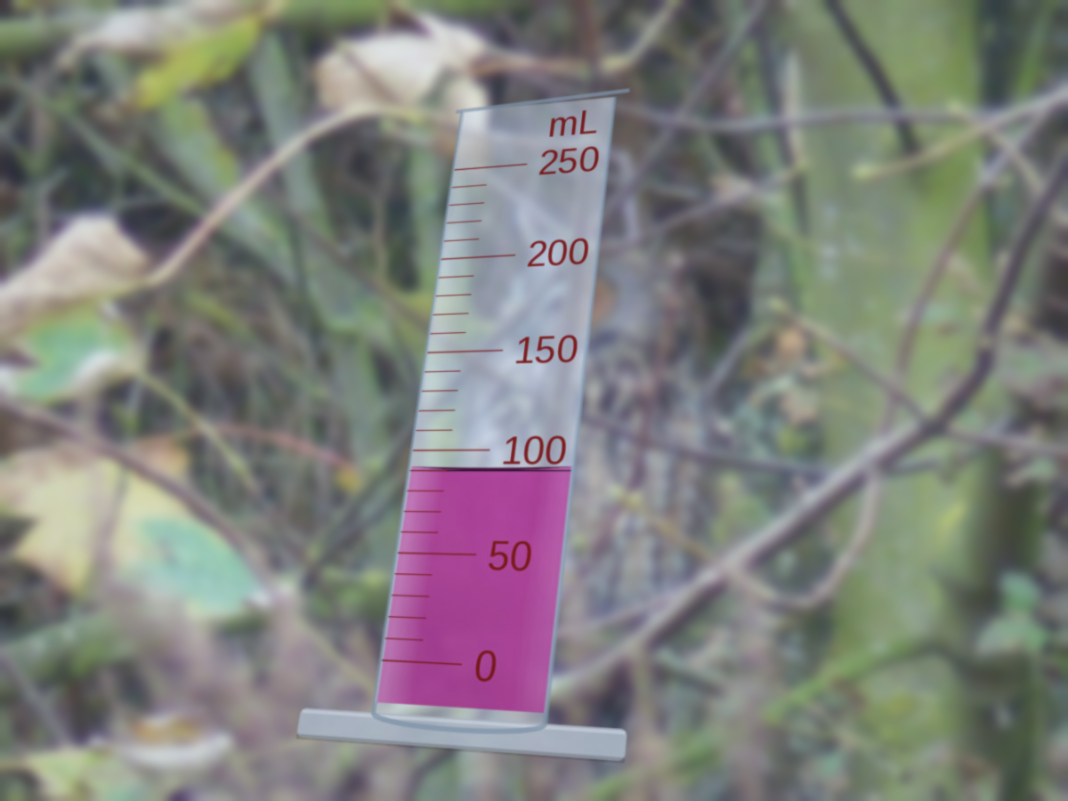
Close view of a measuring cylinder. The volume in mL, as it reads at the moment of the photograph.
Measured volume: 90 mL
